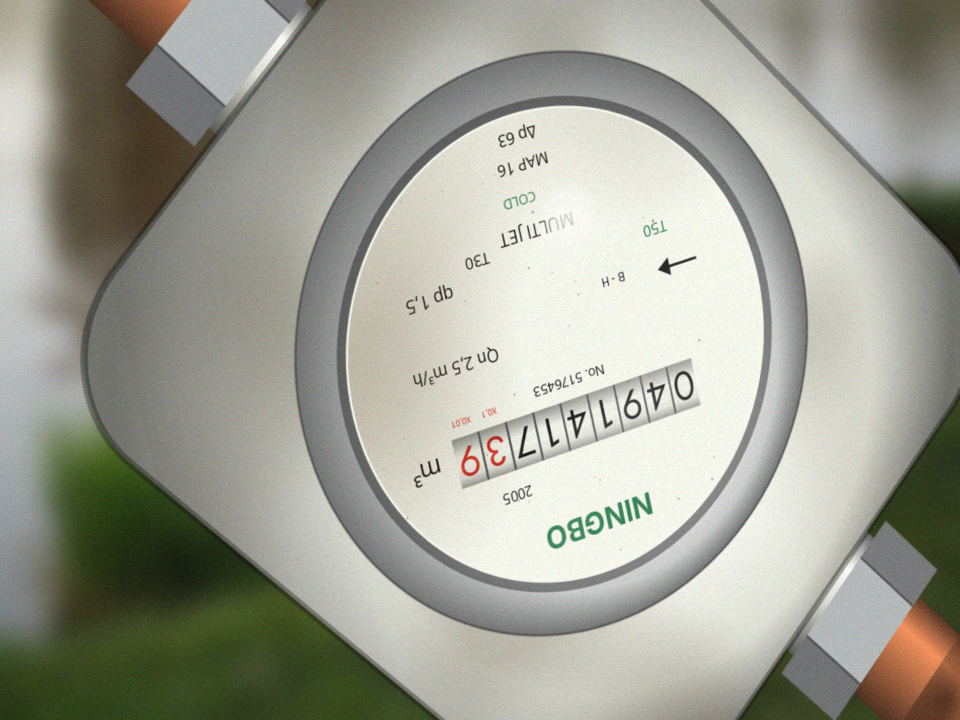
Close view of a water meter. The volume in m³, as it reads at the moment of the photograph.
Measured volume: 491417.39 m³
